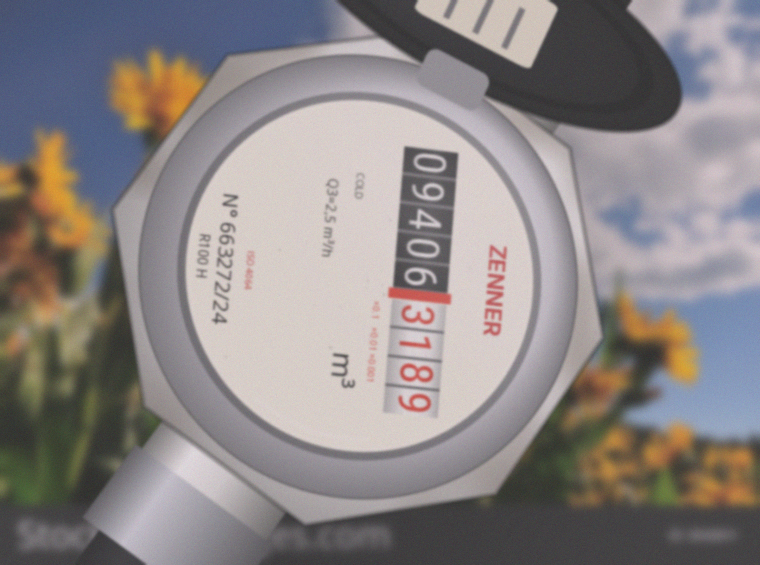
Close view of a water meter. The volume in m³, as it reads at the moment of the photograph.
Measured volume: 9406.3189 m³
